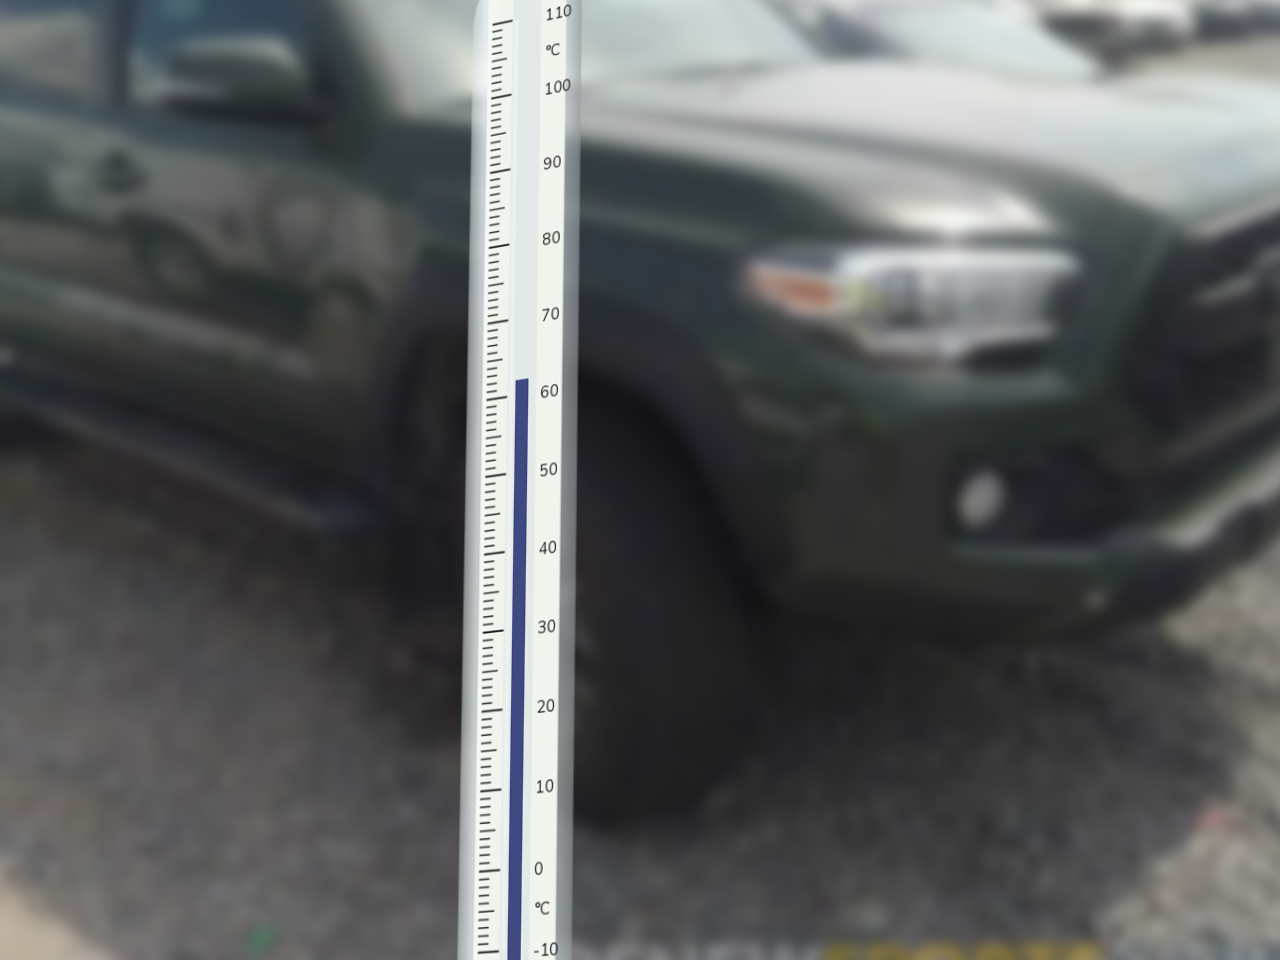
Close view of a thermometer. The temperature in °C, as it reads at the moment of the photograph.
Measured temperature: 62 °C
